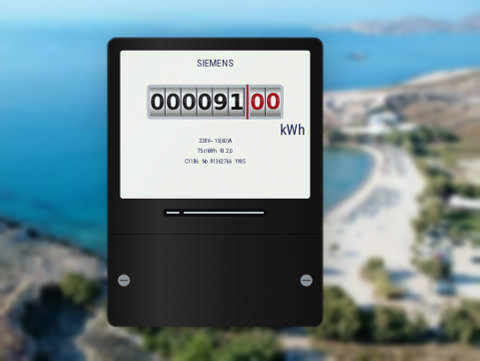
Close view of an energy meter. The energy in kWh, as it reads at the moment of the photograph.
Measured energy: 91.00 kWh
